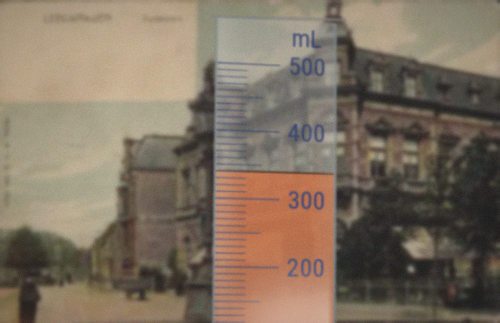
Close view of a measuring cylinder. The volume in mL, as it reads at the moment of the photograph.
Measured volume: 340 mL
